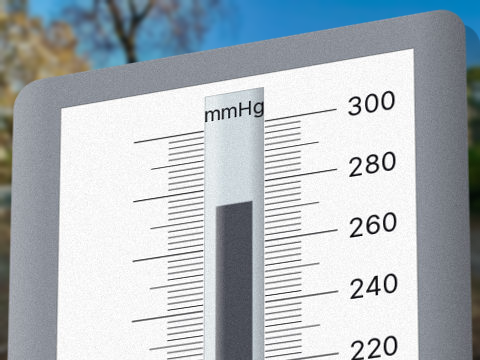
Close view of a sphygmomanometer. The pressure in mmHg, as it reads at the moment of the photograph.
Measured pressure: 274 mmHg
